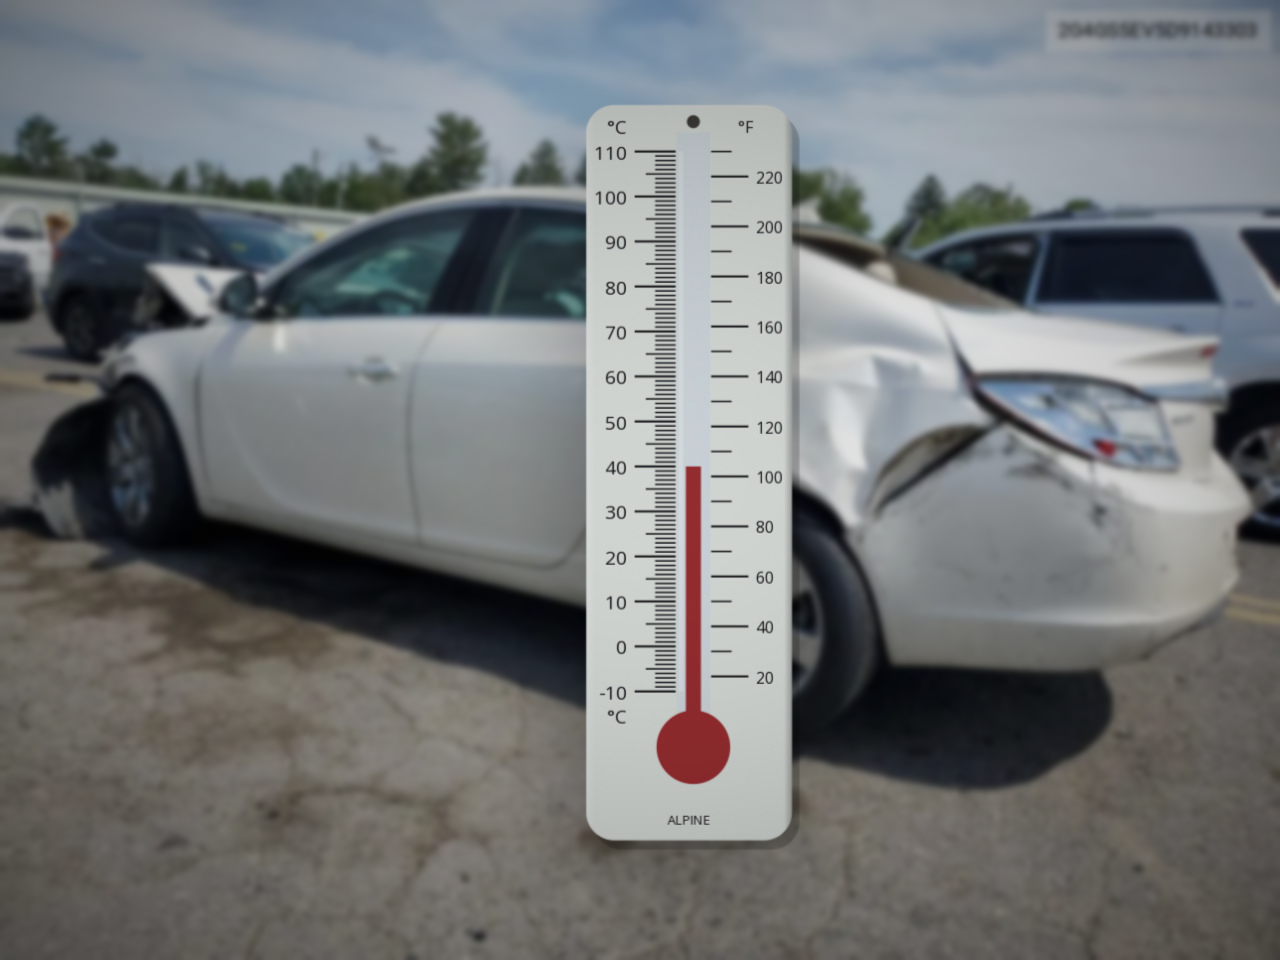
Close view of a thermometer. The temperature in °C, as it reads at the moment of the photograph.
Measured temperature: 40 °C
